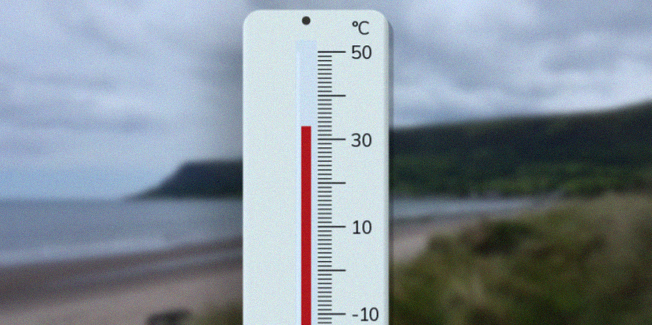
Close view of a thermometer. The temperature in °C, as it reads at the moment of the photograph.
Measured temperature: 33 °C
